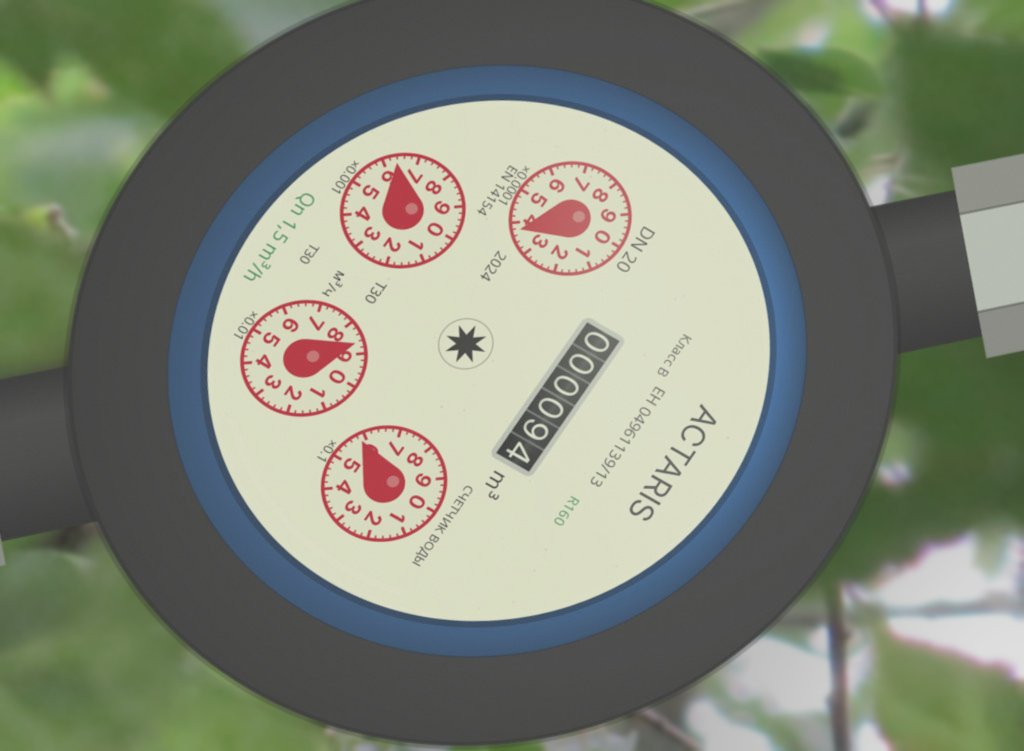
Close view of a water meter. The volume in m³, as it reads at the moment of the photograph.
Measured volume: 94.5863 m³
